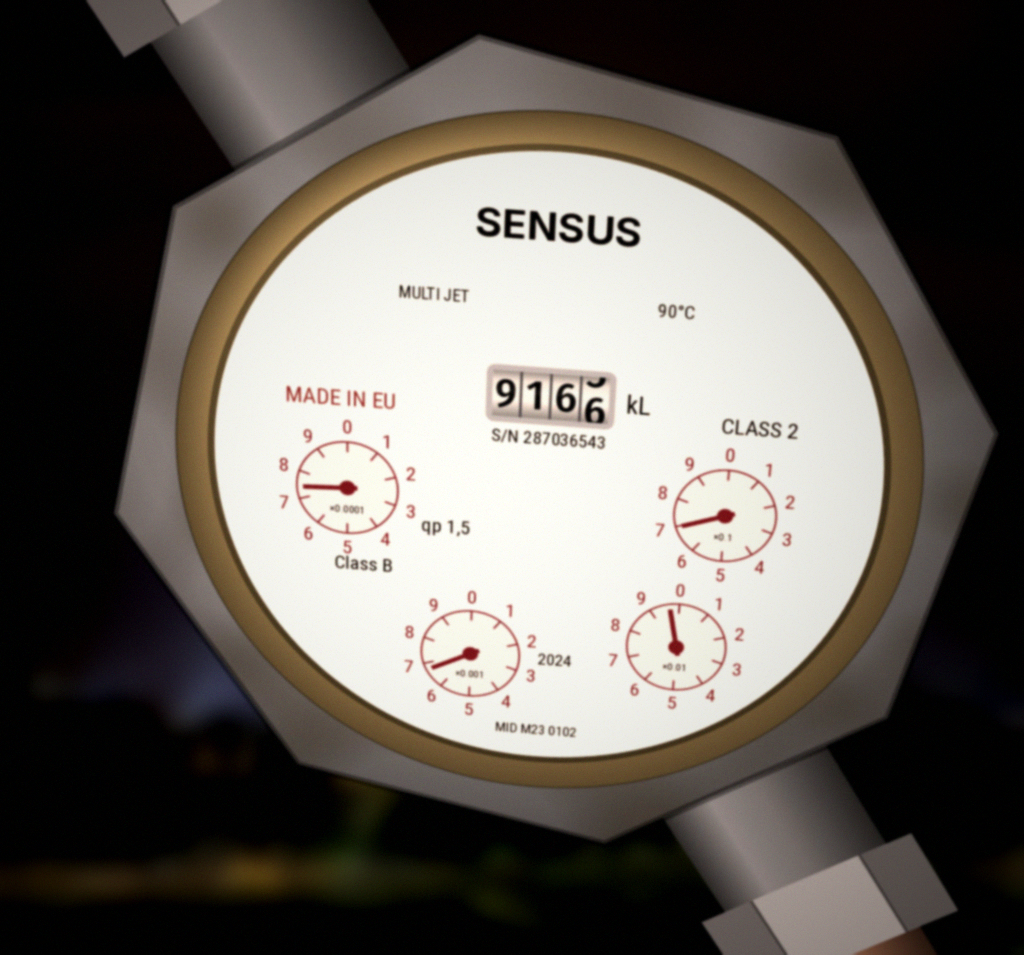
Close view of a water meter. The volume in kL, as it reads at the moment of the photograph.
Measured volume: 9165.6967 kL
